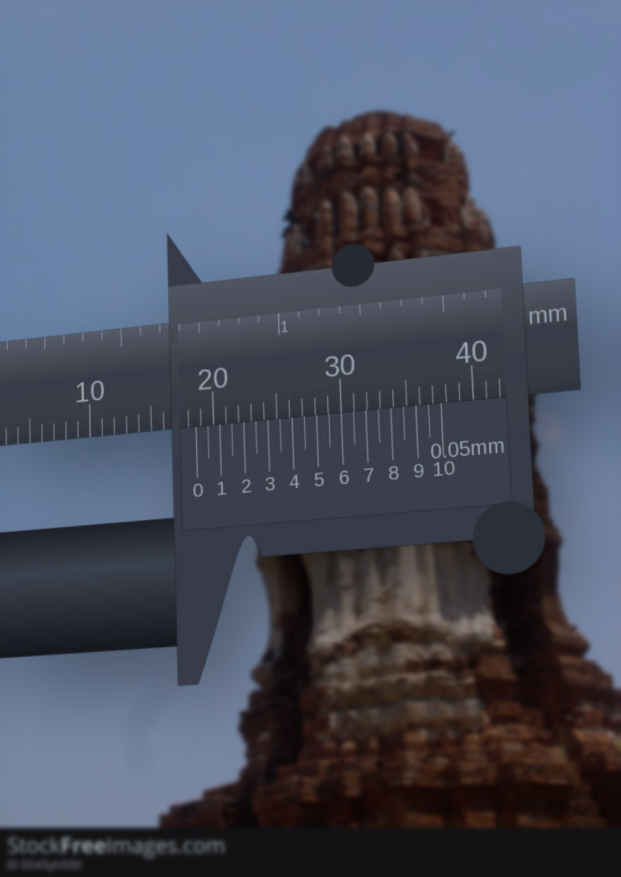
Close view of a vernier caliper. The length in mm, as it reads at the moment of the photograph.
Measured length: 18.6 mm
